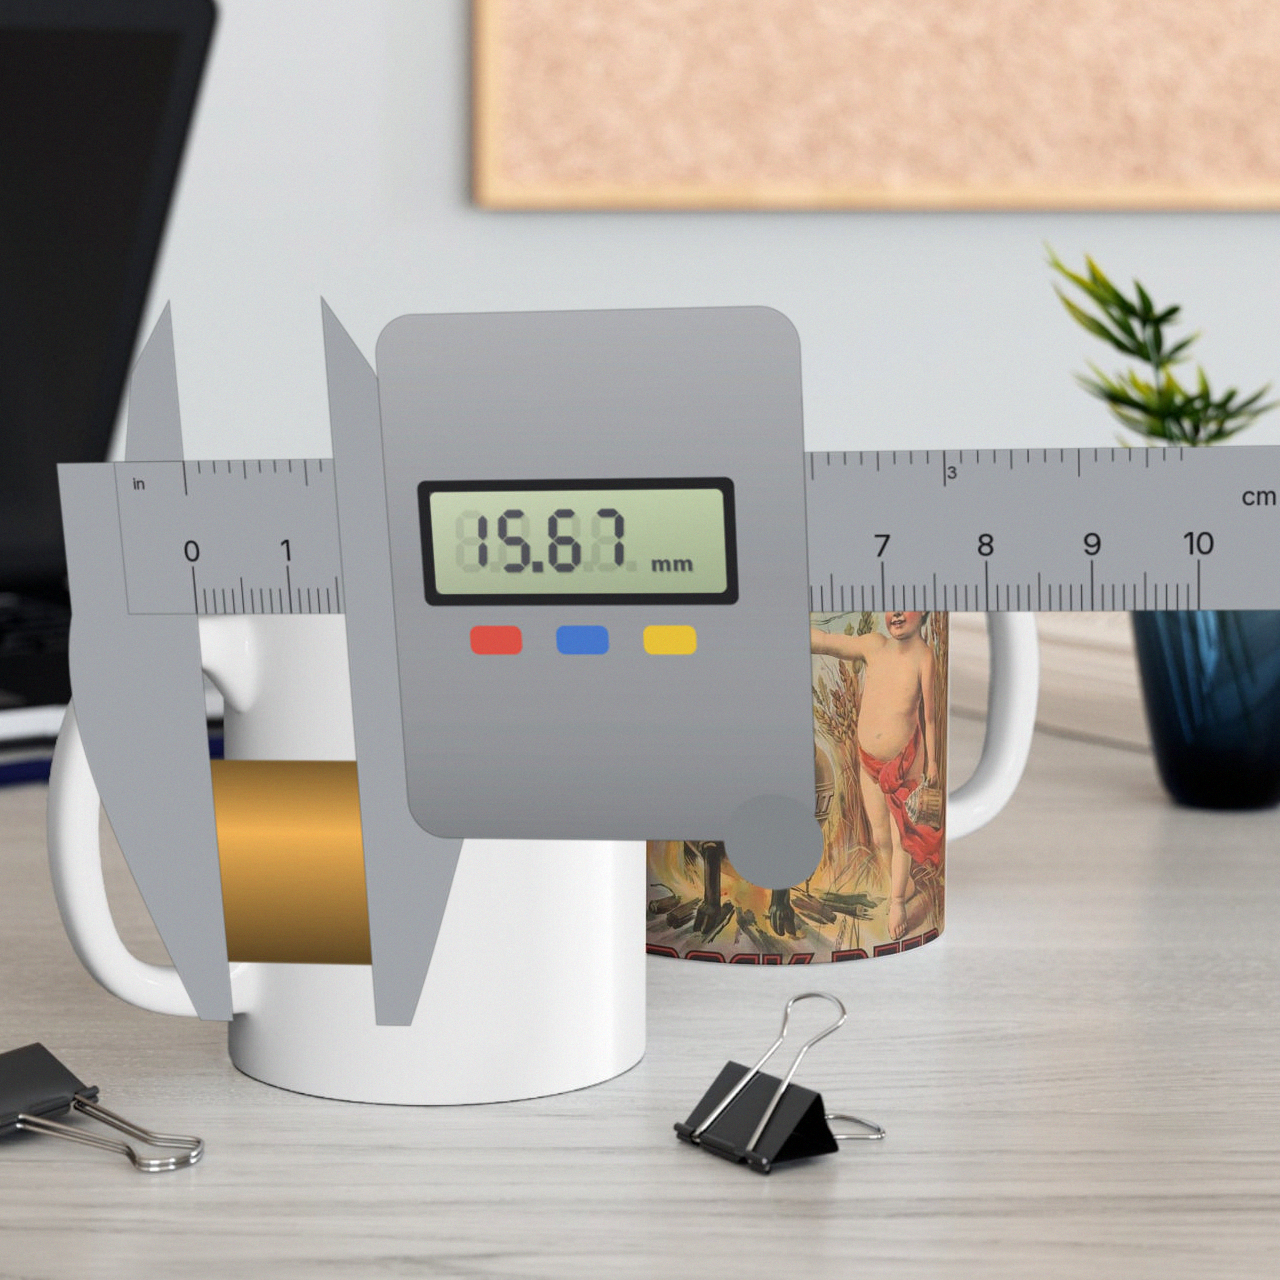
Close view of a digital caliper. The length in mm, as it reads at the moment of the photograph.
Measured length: 15.67 mm
